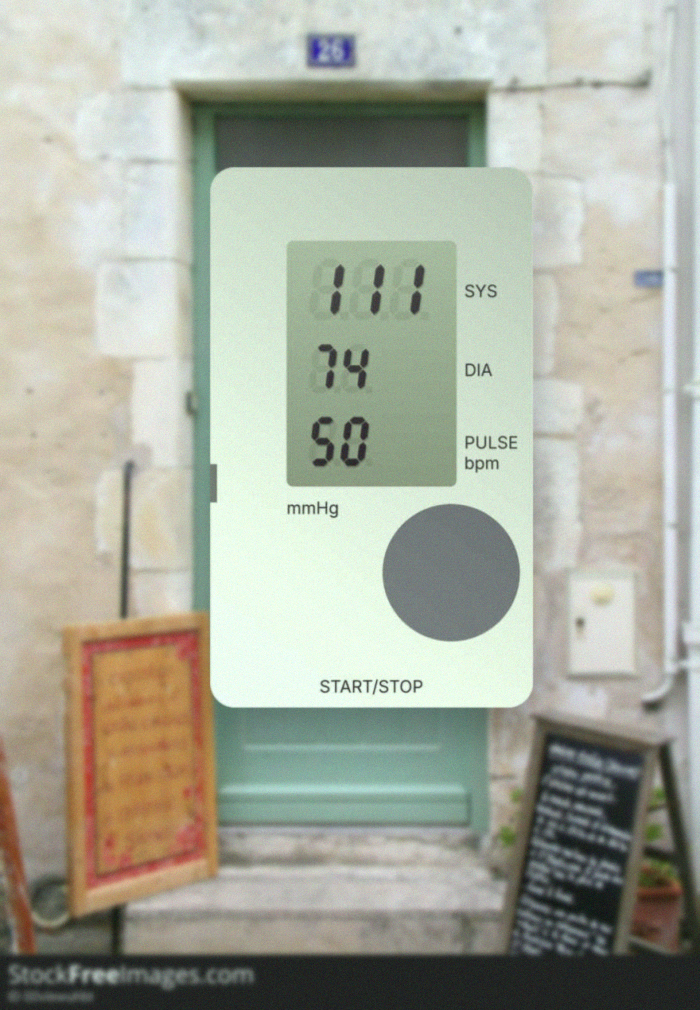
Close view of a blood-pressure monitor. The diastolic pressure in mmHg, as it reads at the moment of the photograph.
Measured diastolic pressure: 74 mmHg
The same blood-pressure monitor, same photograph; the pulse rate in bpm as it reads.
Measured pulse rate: 50 bpm
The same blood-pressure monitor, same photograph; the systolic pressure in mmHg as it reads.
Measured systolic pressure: 111 mmHg
